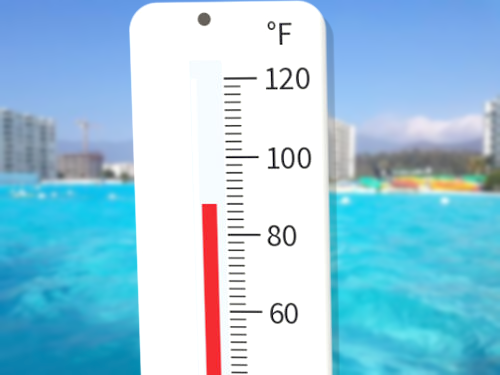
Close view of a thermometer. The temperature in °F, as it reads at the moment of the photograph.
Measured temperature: 88 °F
